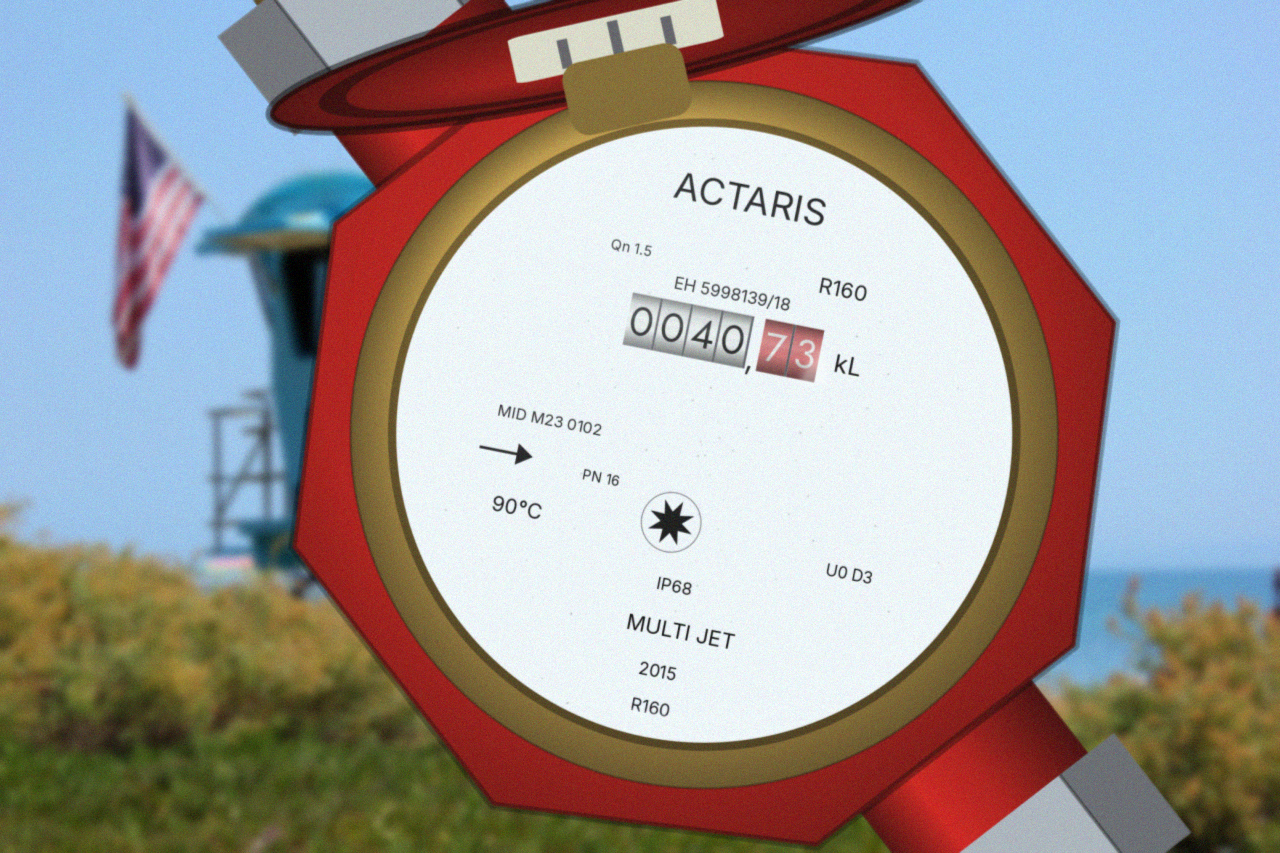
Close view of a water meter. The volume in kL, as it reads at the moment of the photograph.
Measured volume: 40.73 kL
